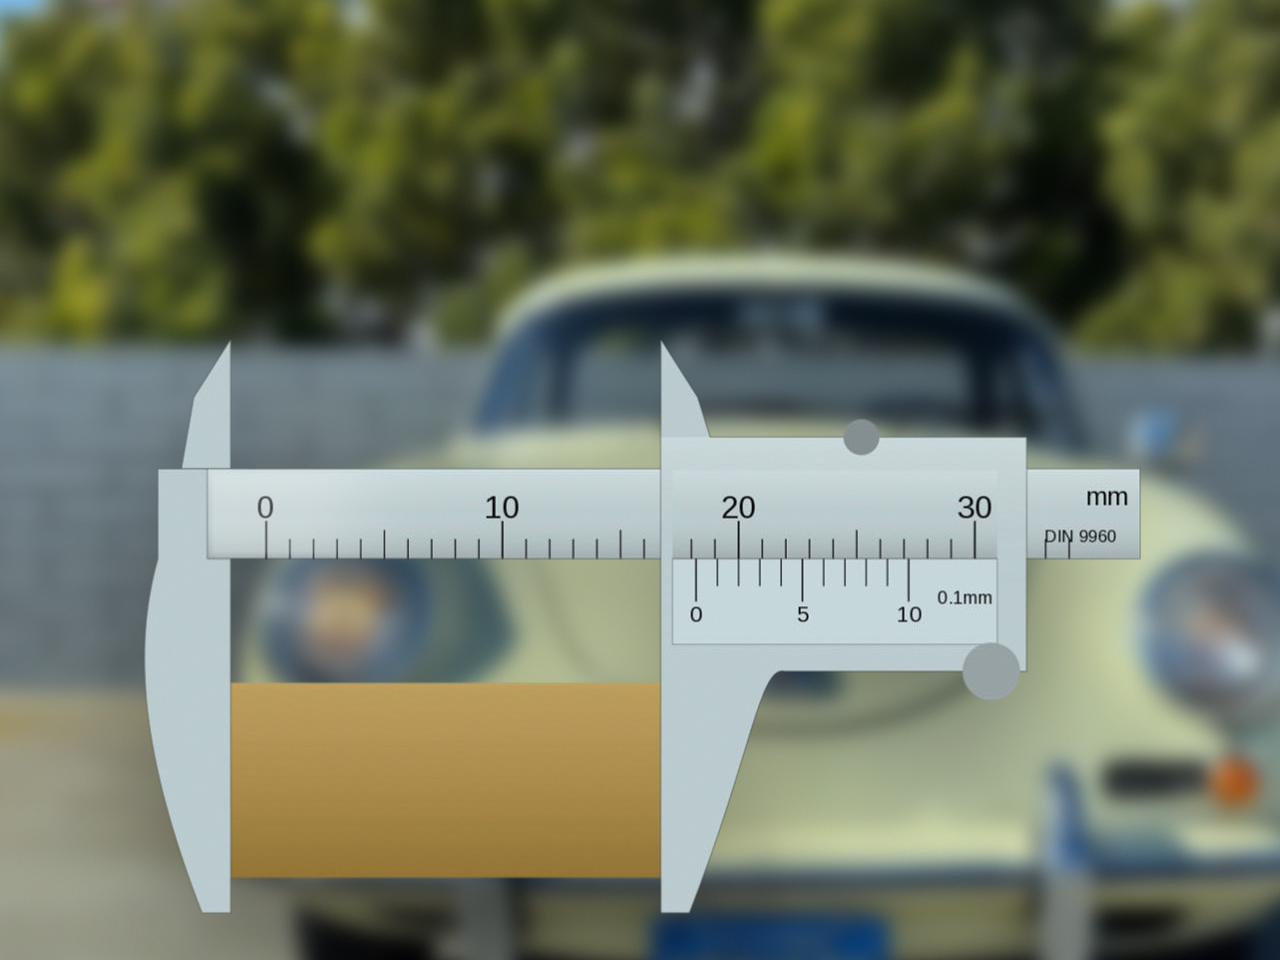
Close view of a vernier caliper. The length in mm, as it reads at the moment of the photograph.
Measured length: 18.2 mm
